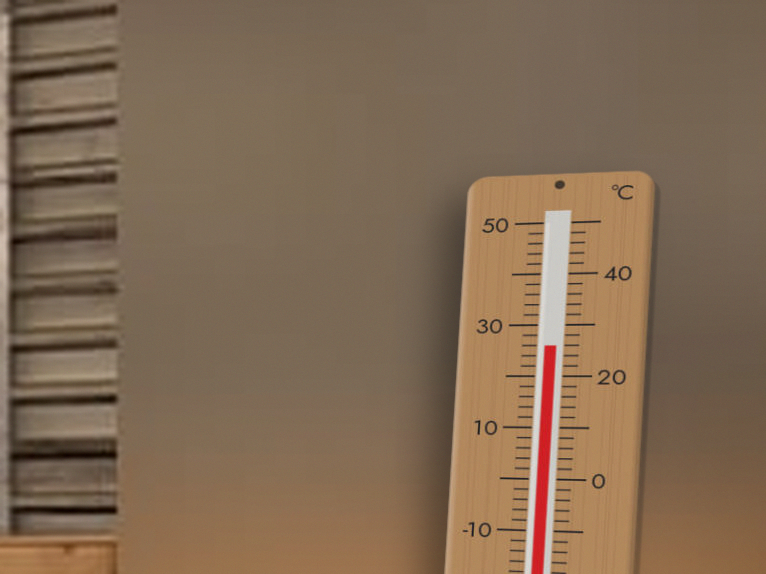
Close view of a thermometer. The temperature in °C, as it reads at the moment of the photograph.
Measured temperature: 26 °C
